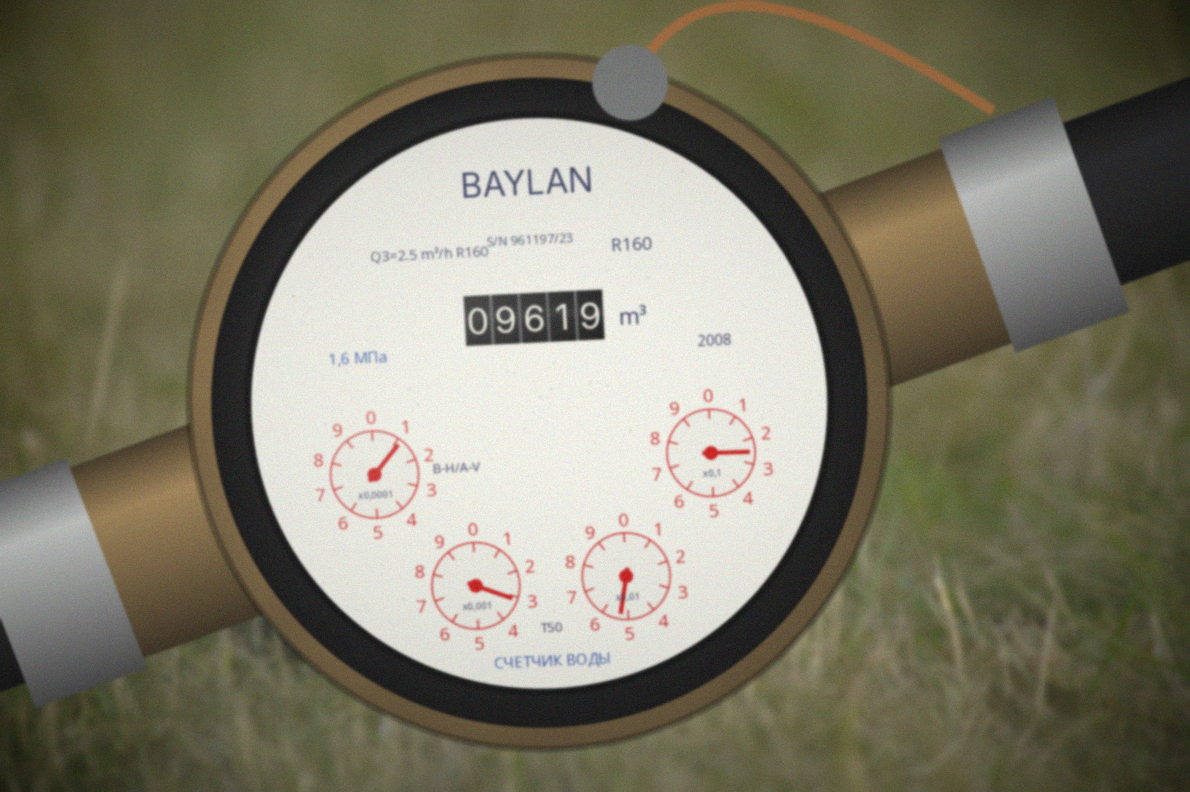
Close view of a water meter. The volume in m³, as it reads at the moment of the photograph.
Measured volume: 9619.2531 m³
